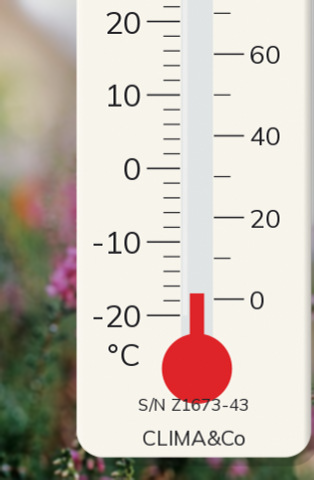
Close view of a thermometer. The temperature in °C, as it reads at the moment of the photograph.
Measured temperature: -17 °C
